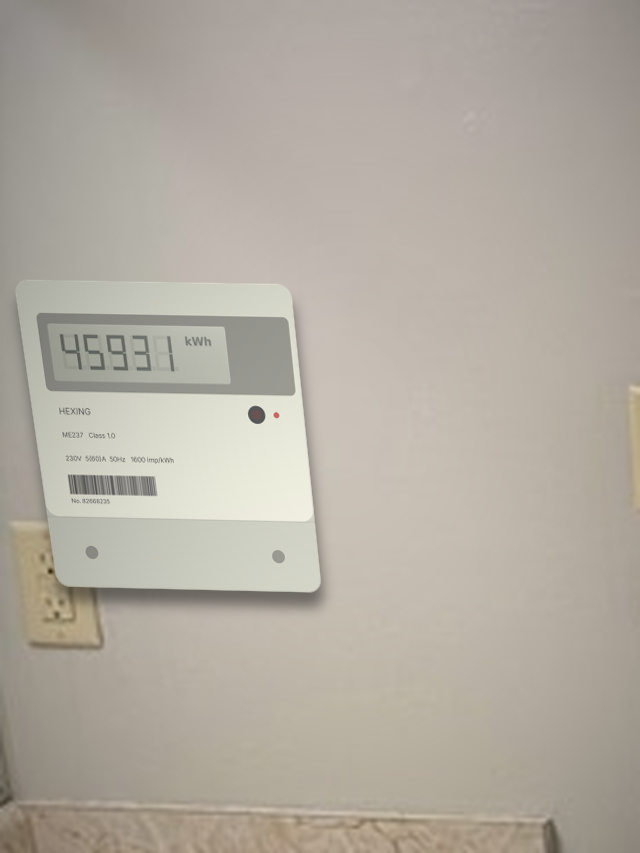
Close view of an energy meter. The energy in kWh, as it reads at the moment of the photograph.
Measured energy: 45931 kWh
